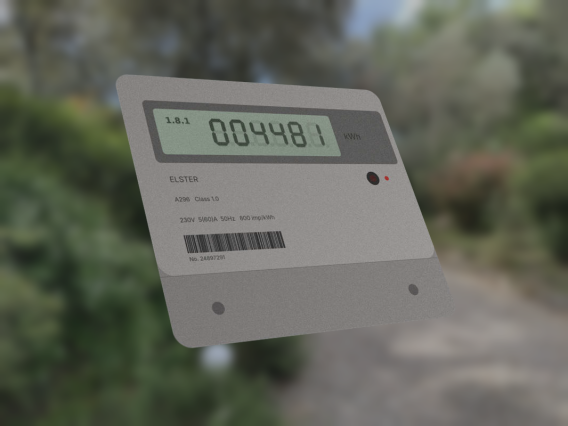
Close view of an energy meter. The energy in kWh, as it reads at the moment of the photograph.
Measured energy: 4481 kWh
